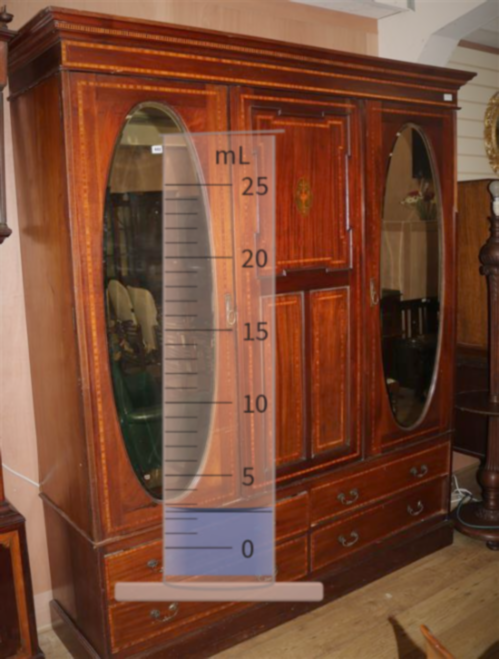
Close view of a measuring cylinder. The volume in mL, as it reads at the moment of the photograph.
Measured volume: 2.5 mL
